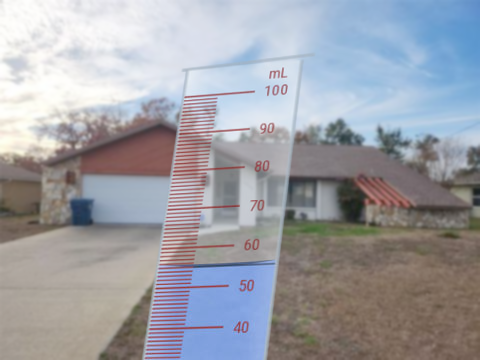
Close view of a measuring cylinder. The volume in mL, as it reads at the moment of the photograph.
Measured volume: 55 mL
